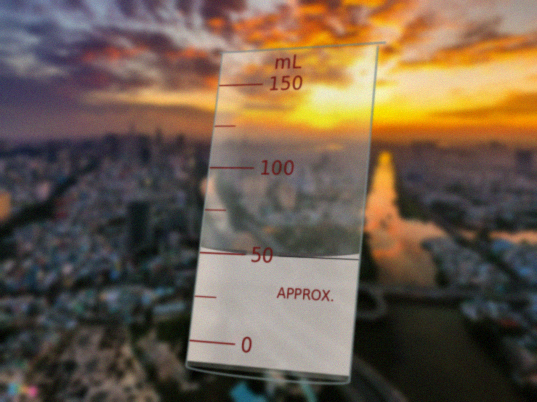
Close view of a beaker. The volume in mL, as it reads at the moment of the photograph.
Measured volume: 50 mL
